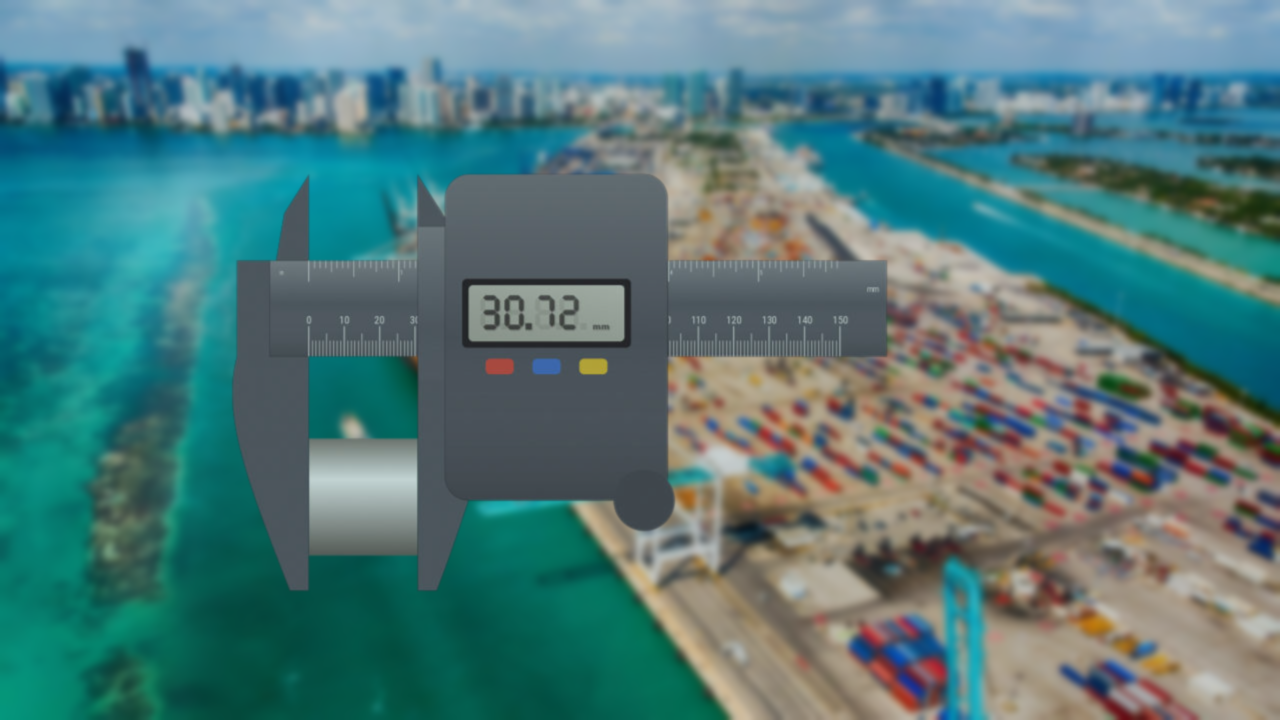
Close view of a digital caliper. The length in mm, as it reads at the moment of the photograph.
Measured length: 30.72 mm
